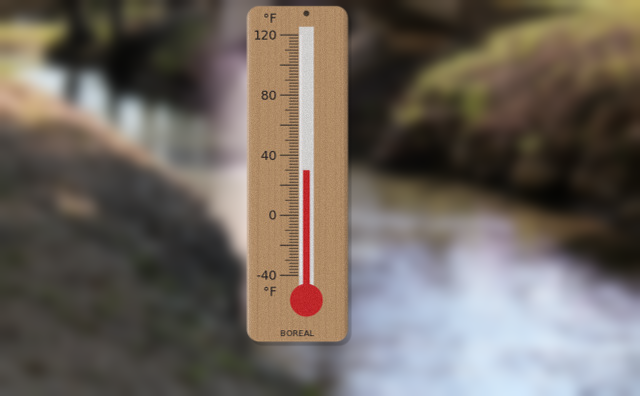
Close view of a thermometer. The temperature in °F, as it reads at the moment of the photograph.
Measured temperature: 30 °F
